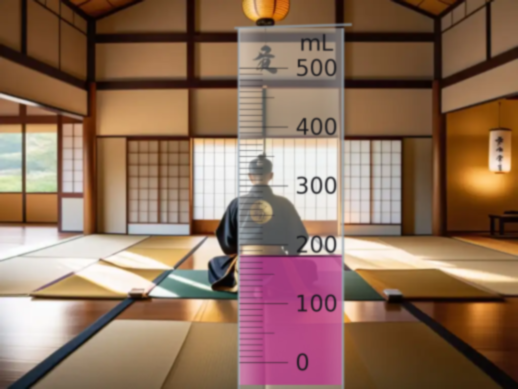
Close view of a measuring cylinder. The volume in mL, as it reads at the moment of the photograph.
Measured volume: 180 mL
